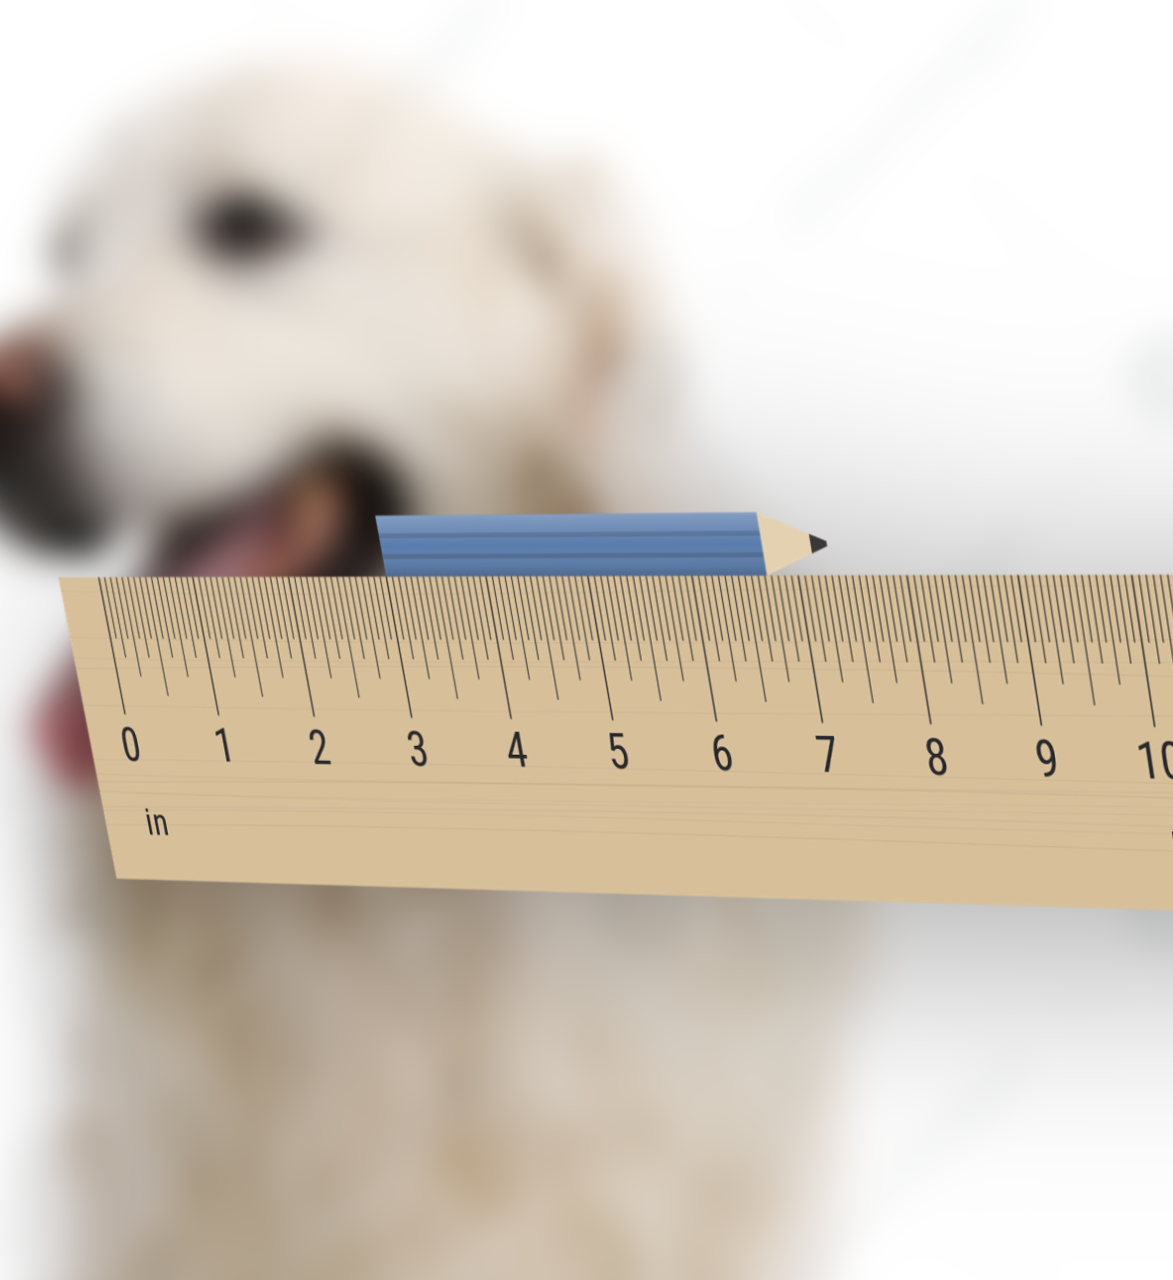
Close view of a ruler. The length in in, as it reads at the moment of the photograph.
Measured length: 4.3125 in
